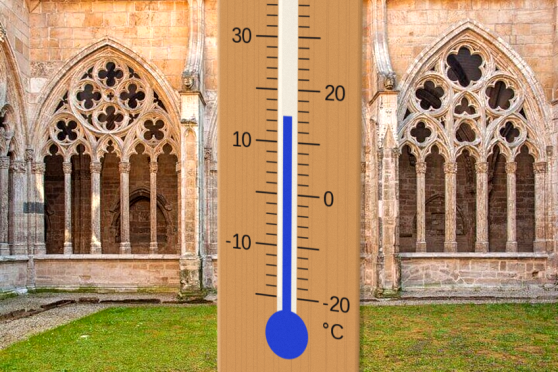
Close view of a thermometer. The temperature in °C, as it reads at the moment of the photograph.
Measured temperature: 15 °C
